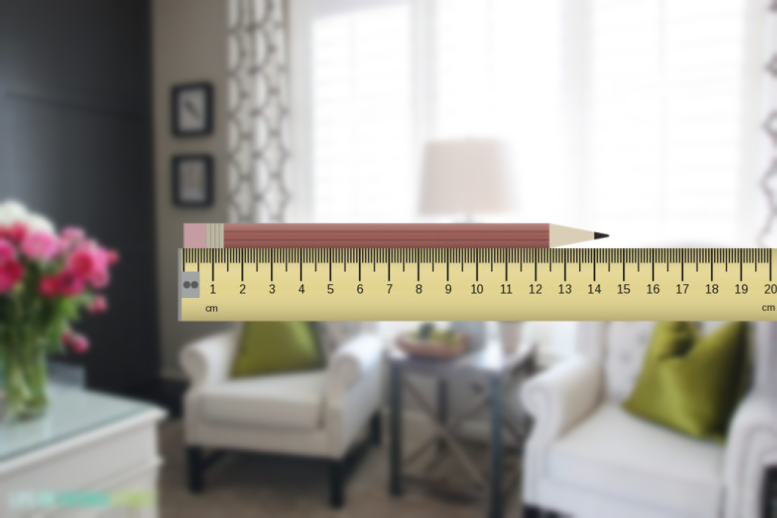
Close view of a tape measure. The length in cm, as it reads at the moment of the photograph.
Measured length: 14.5 cm
